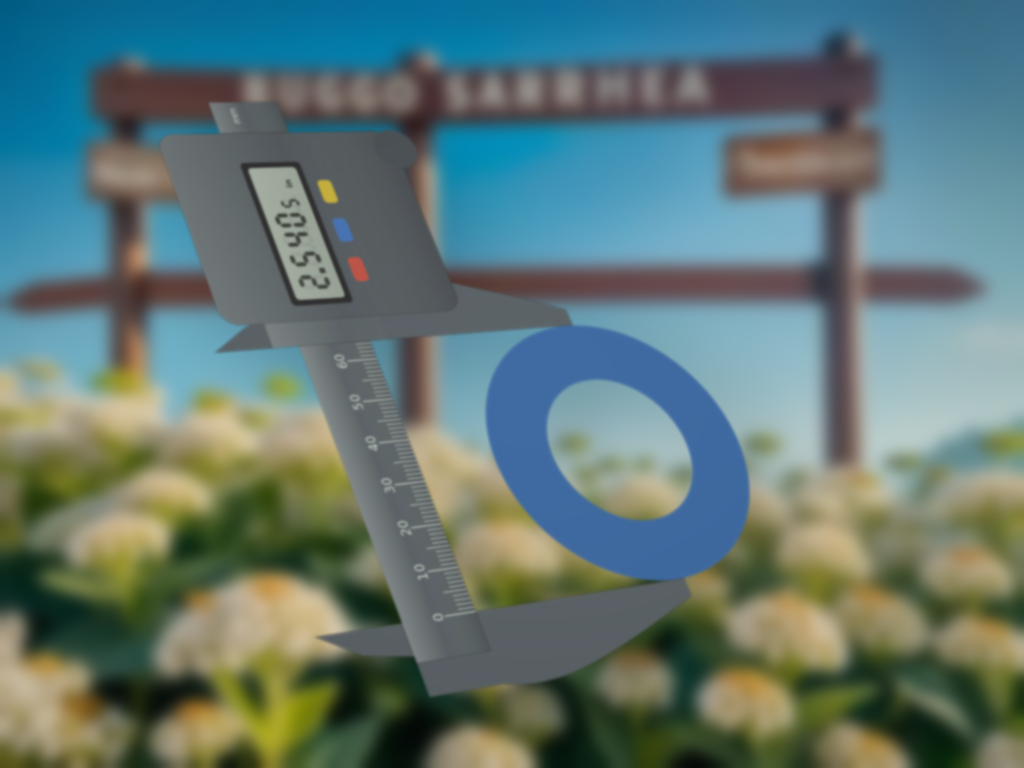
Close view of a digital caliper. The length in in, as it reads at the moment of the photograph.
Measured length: 2.5405 in
